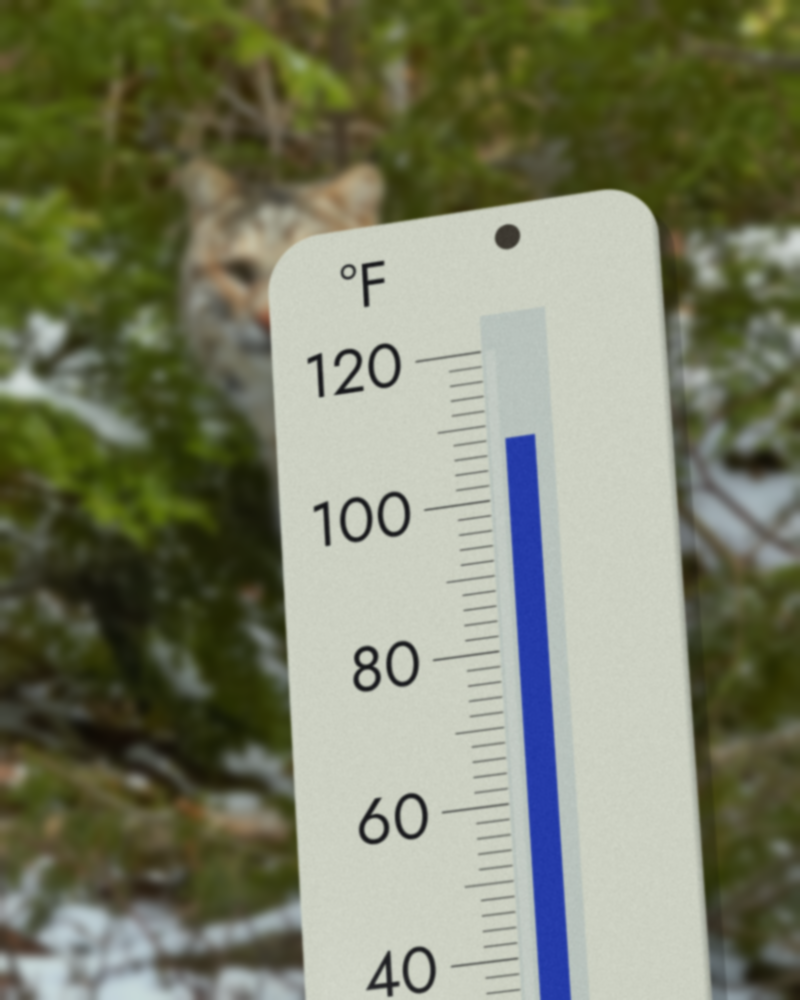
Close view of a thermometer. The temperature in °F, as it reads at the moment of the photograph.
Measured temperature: 108 °F
